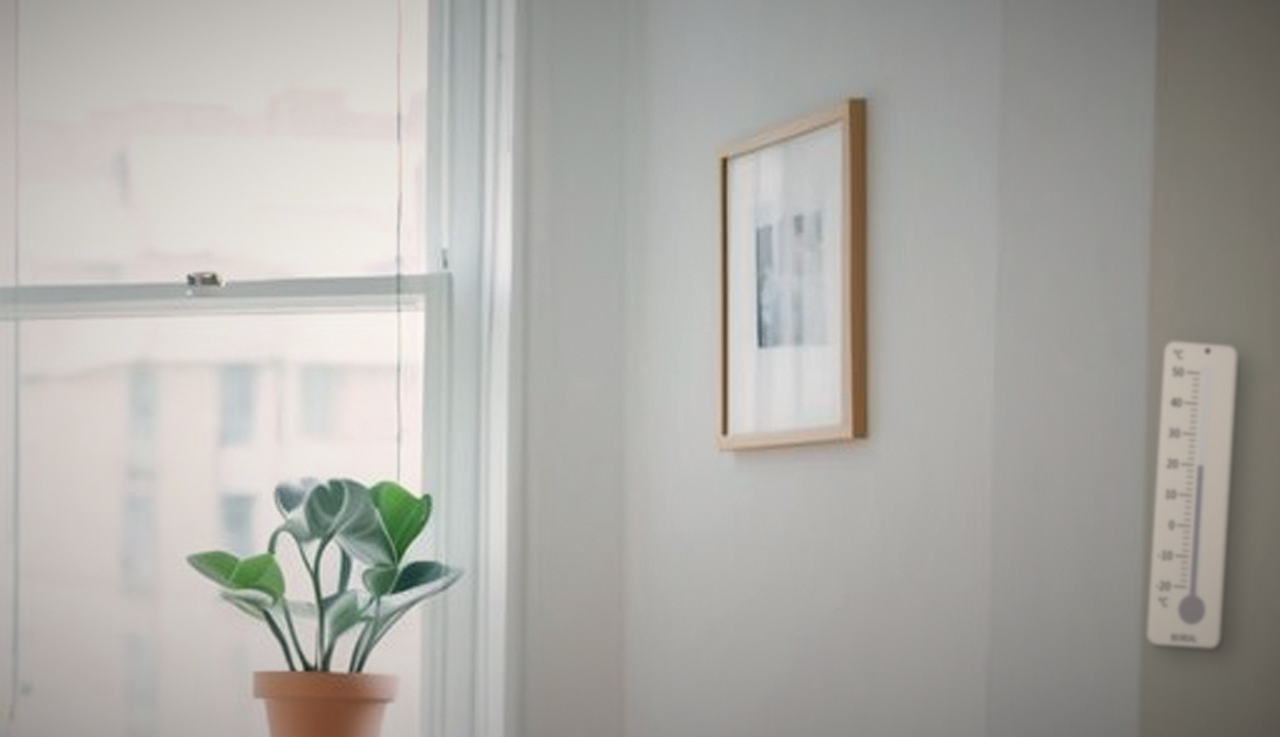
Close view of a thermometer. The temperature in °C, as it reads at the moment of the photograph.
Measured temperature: 20 °C
